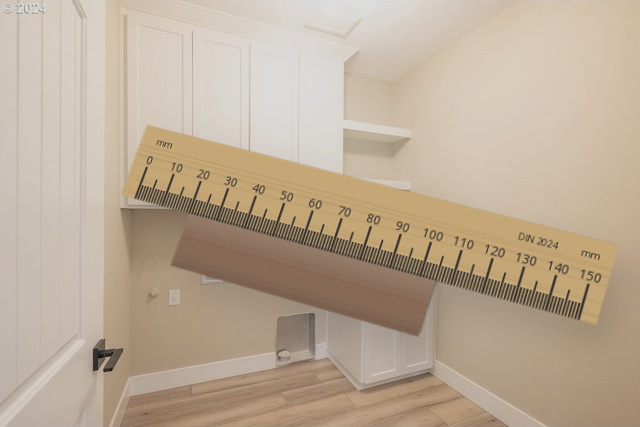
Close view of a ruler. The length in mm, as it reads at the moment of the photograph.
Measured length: 85 mm
